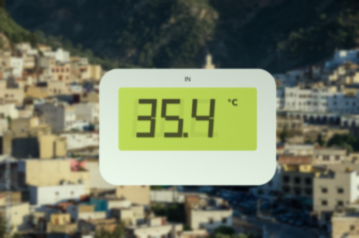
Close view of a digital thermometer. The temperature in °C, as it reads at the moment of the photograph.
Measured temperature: 35.4 °C
